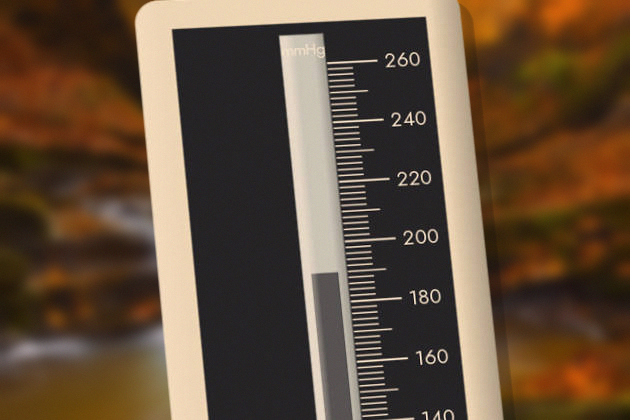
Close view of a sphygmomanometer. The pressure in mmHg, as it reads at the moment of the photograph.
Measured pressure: 190 mmHg
